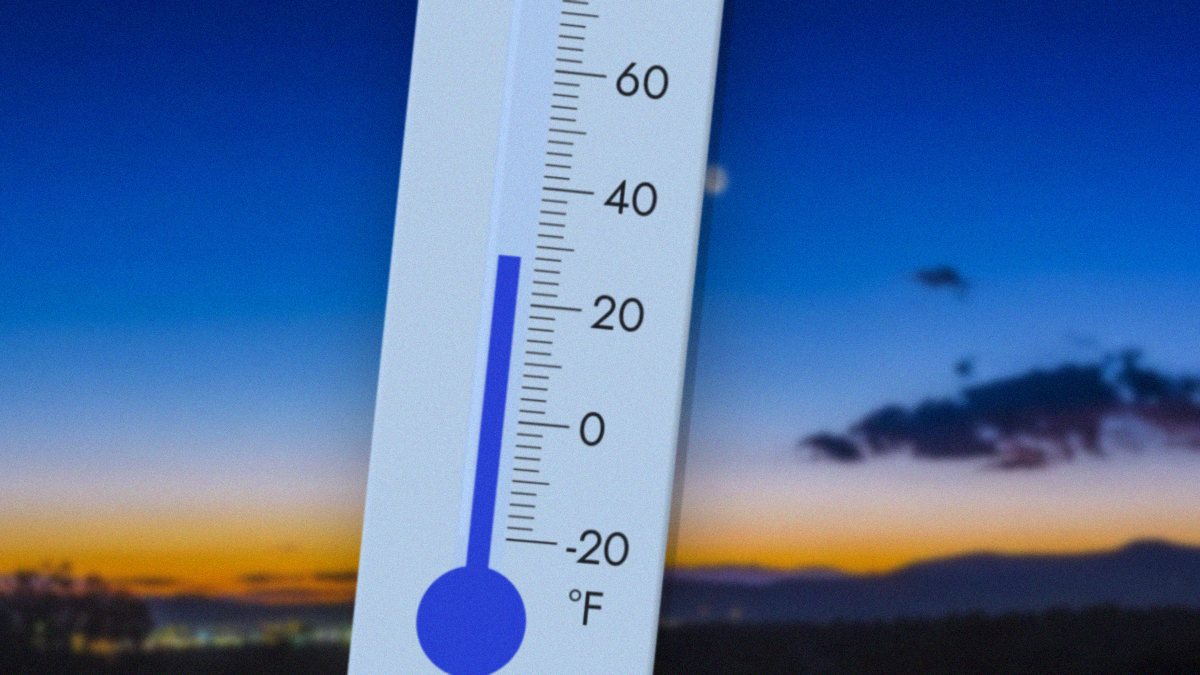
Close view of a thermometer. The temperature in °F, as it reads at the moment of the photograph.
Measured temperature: 28 °F
